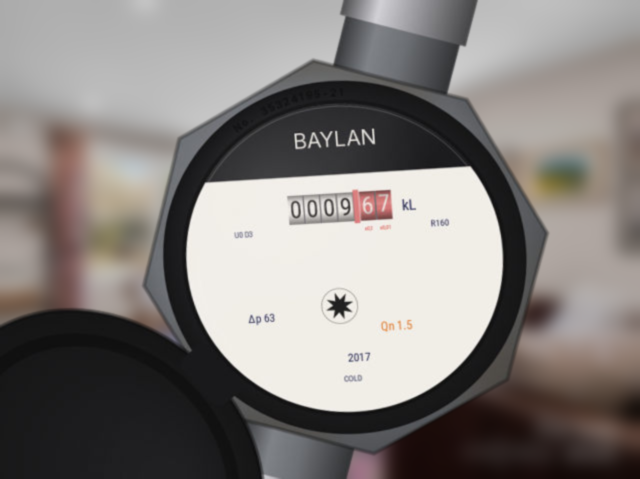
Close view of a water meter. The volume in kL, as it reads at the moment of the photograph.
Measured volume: 9.67 kL
